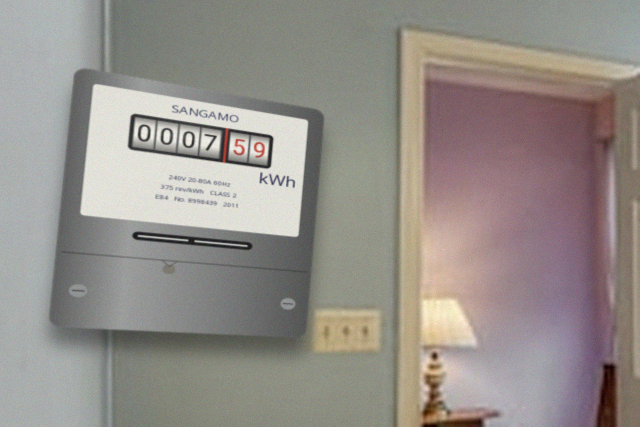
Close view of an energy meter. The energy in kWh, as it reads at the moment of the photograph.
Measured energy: 7.59 kWh
